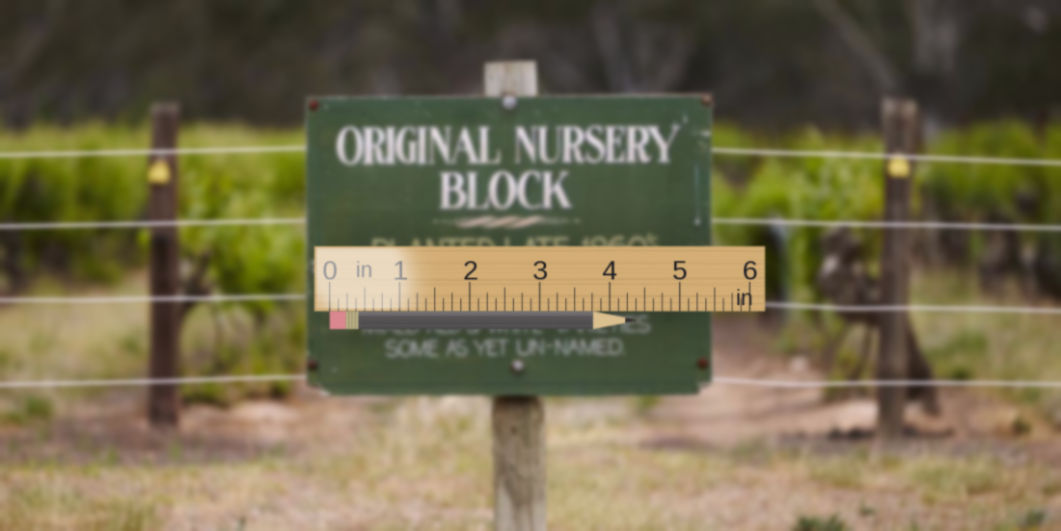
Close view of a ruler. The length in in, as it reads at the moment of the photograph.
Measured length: 4.375 in
